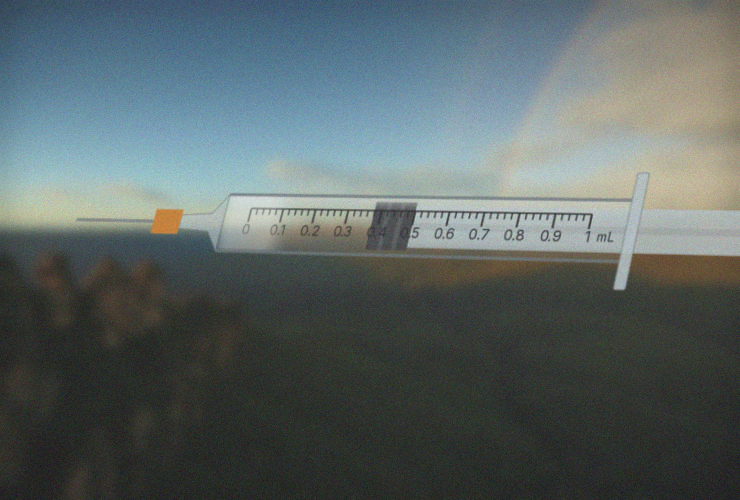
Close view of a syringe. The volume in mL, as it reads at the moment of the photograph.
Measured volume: 0.38 mL
